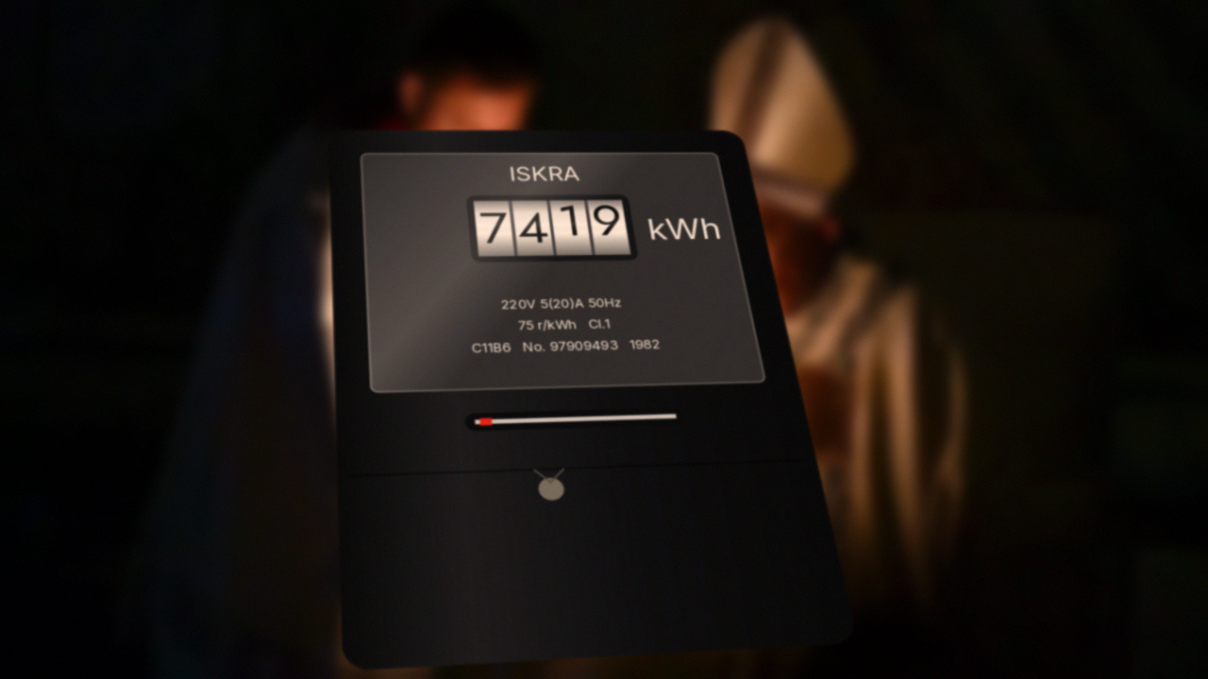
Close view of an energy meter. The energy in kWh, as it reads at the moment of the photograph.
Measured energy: 7419 kWh
